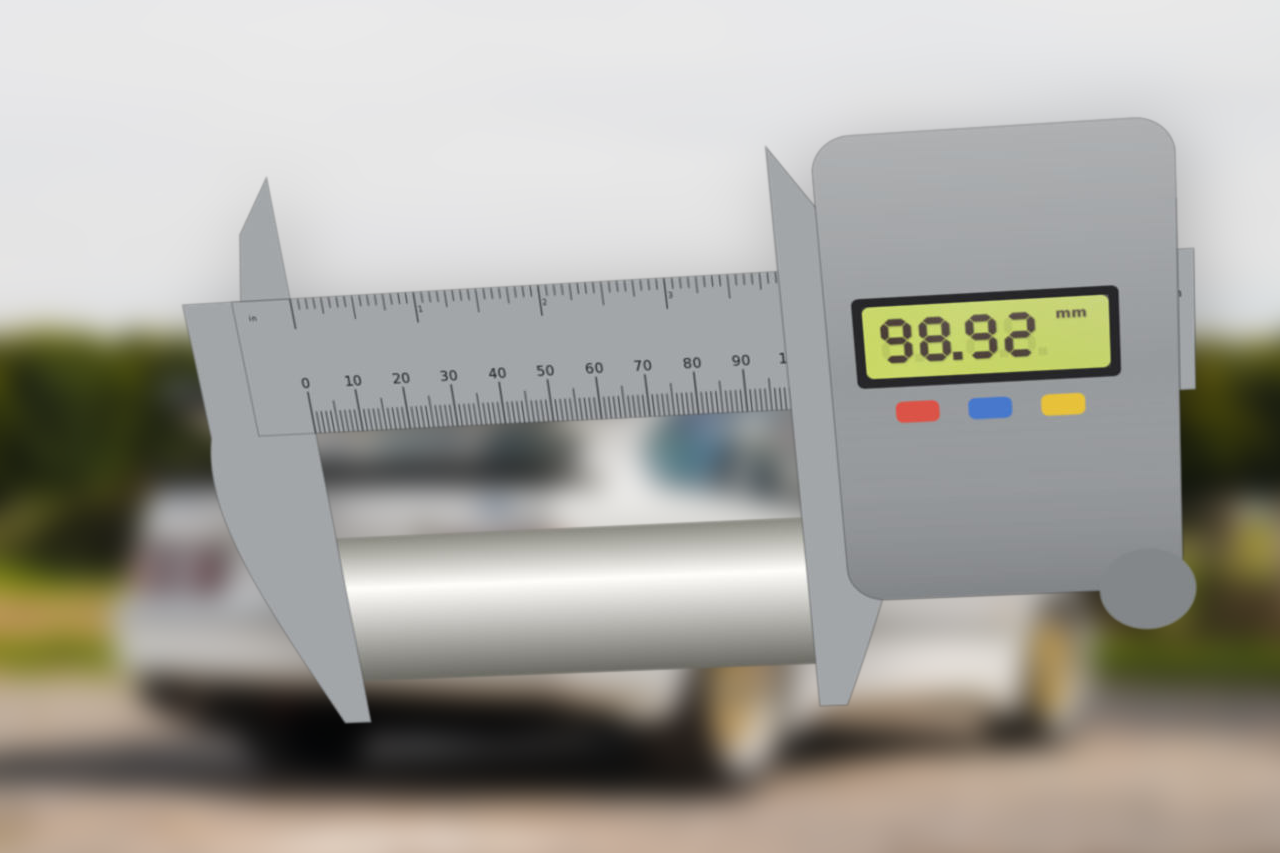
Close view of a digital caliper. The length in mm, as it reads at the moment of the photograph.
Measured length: 98.92 mm
